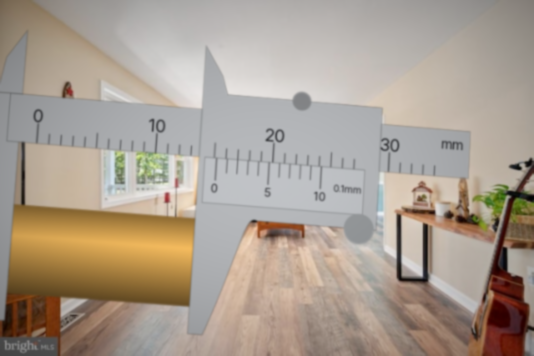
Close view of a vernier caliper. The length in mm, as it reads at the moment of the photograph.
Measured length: 15.2 mm
